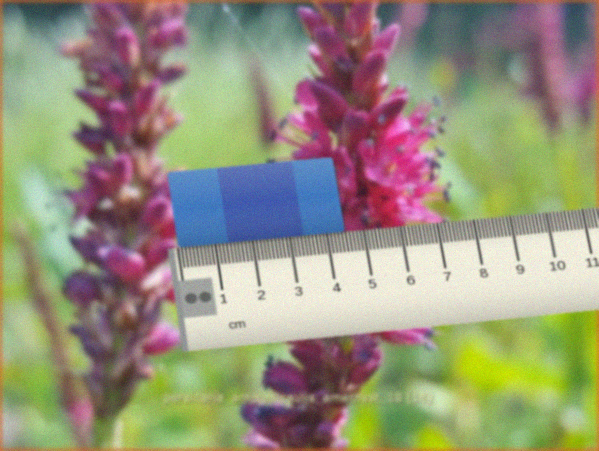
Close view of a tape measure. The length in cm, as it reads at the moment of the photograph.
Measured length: 4.5 cm
